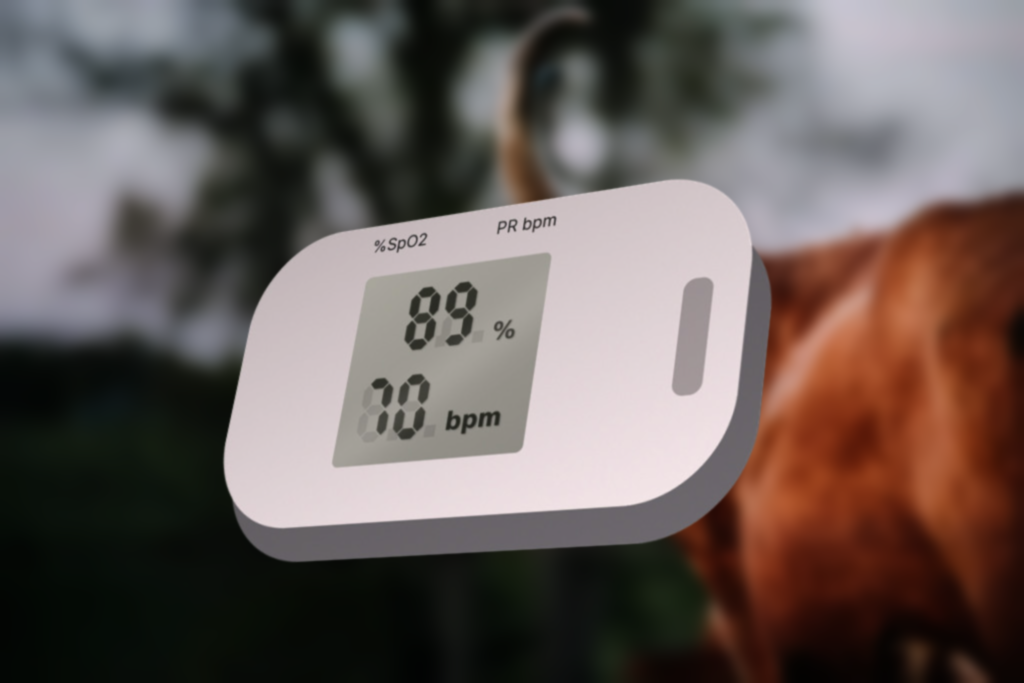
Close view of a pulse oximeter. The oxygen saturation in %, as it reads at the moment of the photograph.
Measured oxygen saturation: 89 %
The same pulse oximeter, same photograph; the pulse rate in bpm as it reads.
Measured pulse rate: 70 bpm
